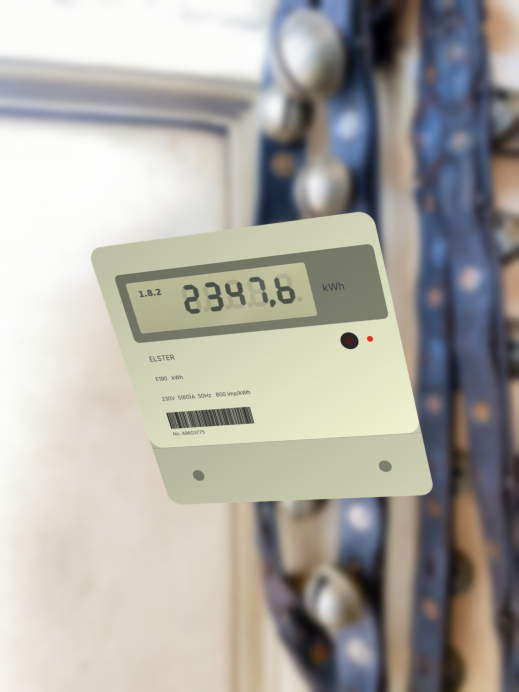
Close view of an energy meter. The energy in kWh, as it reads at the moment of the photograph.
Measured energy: 2347.6 kWh
